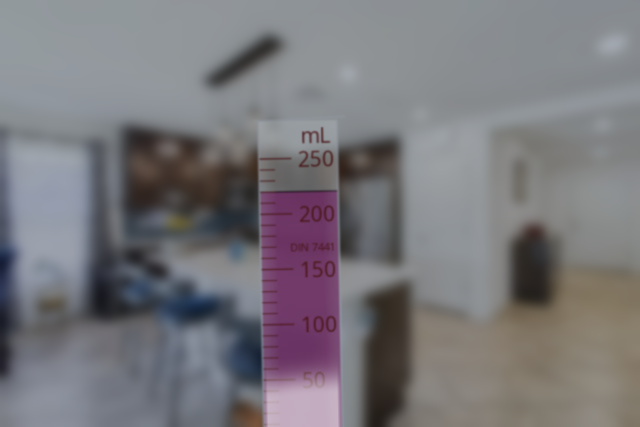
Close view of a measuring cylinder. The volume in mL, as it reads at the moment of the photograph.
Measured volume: 220 mL
